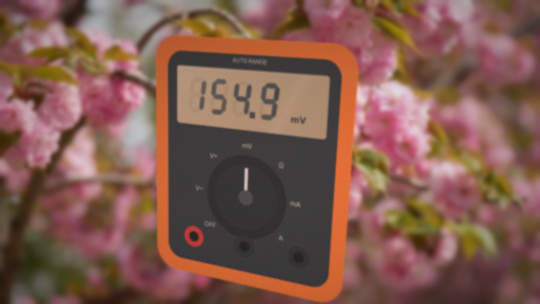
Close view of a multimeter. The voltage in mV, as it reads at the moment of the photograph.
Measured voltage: 154.9 mV
